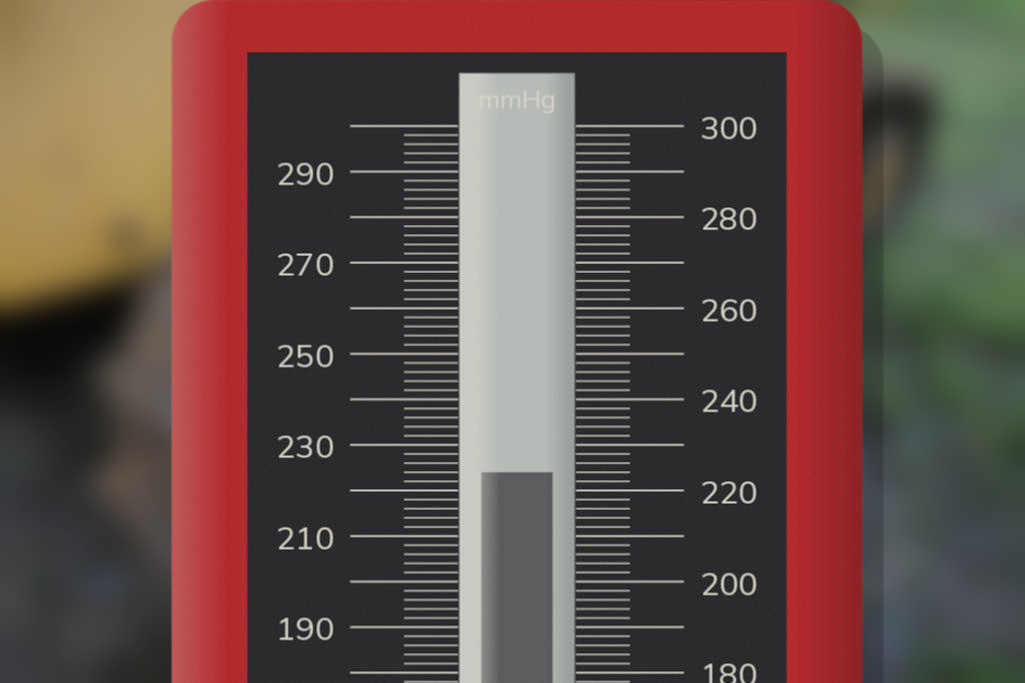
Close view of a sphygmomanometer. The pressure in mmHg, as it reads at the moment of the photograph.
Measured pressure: 224 mmHg
